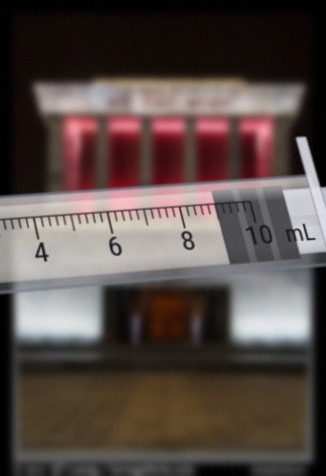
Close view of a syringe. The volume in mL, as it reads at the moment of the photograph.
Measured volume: 9 mL
